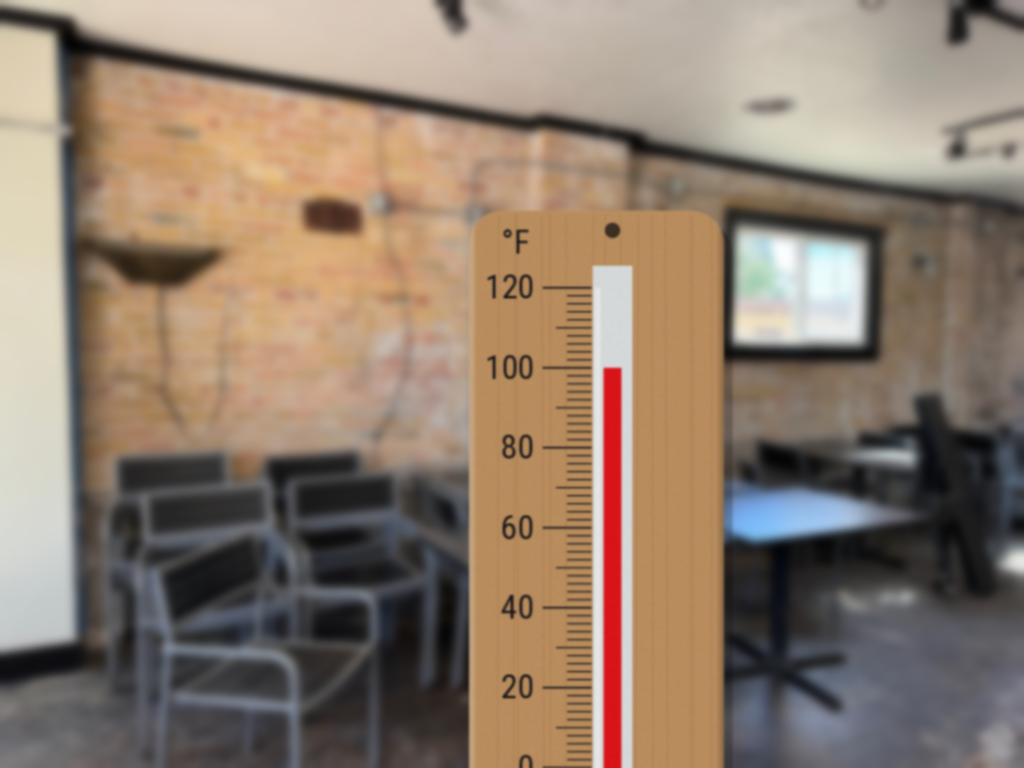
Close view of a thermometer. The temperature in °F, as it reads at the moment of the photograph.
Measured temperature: 100 °F
